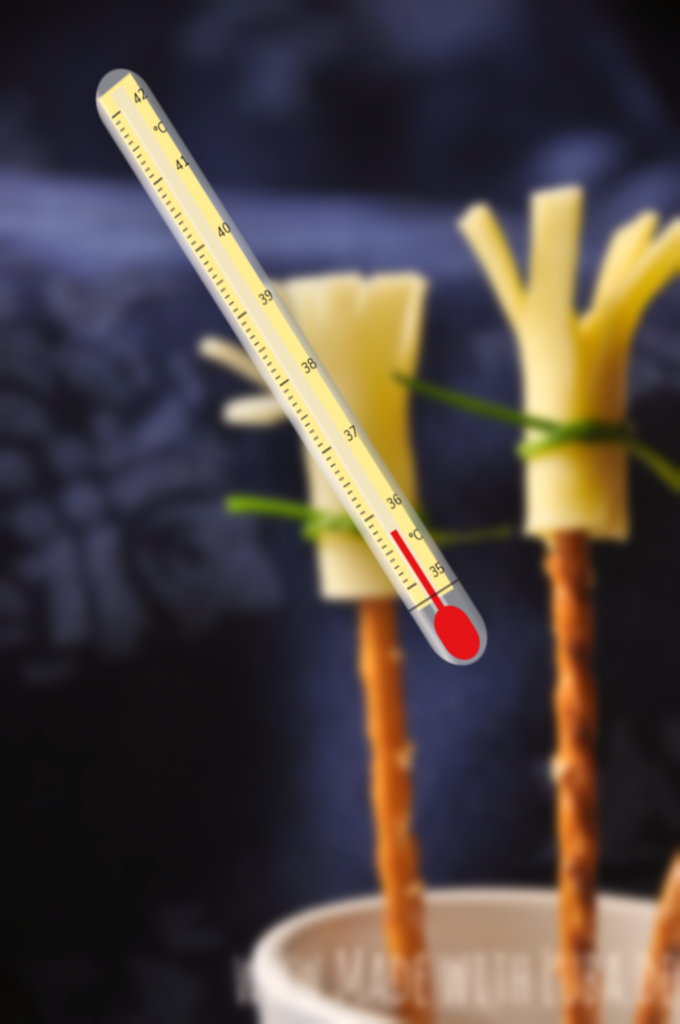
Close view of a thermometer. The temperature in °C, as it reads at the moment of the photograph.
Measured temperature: 35.7 °C
